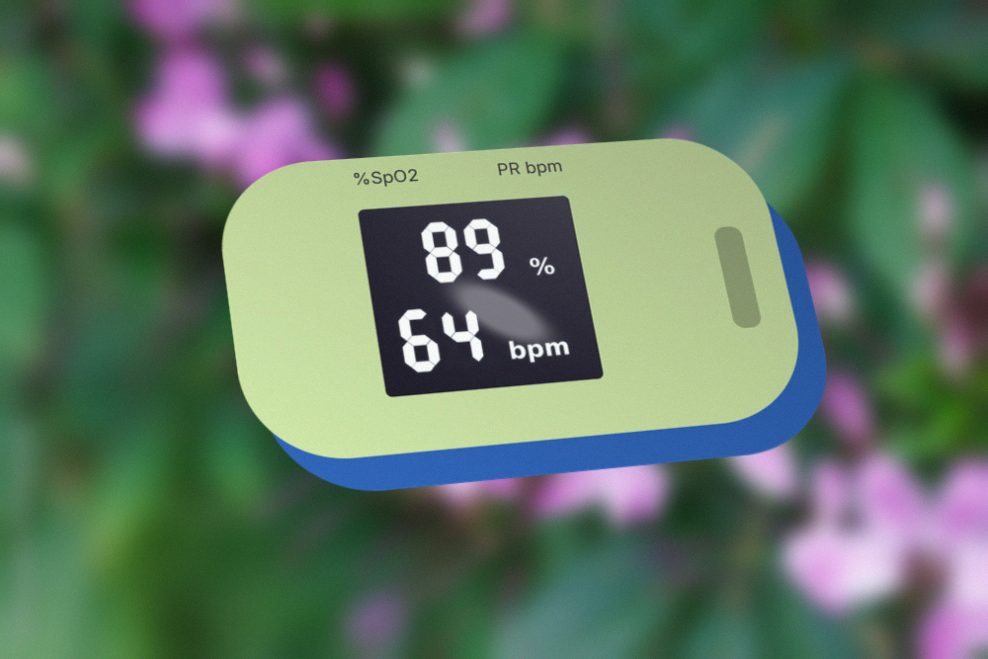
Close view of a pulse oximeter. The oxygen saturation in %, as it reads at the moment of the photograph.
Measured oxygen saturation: 89 %
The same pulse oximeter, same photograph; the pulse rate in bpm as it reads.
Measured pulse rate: 64 bpm
